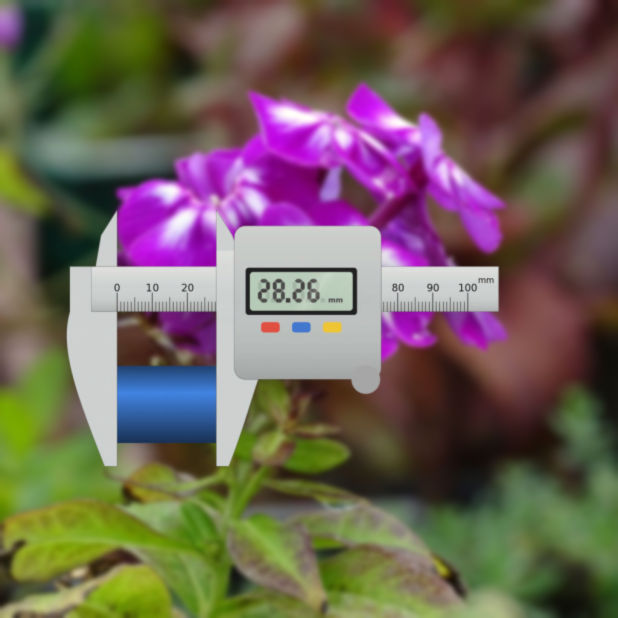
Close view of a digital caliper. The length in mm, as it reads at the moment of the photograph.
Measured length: 28.26 mm
